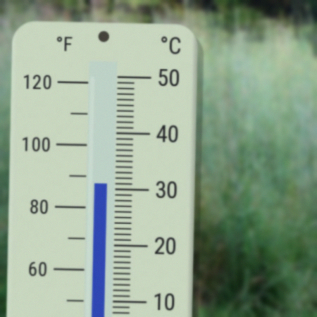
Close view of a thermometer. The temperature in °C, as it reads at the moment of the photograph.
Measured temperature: 31 °C
